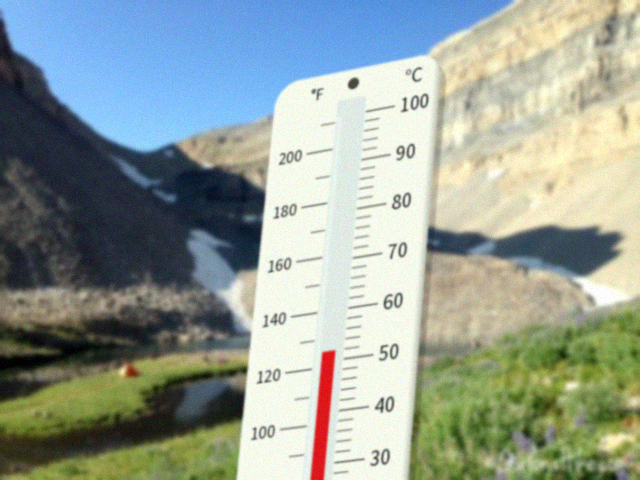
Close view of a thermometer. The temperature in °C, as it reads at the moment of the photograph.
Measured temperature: 52 °C
